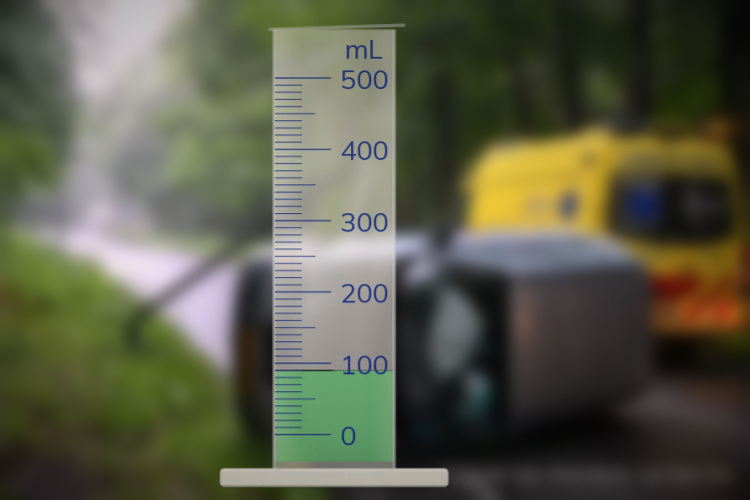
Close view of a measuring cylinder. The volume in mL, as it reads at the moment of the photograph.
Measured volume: 90 mL
